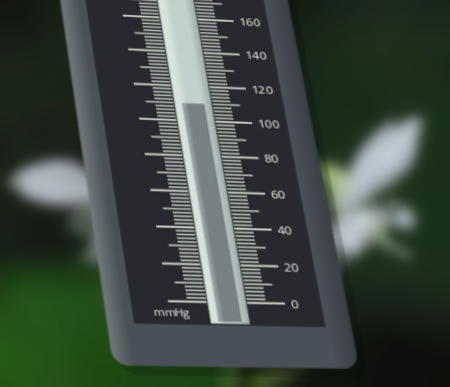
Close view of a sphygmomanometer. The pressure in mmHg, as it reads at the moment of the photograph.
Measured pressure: 110 mmHg
